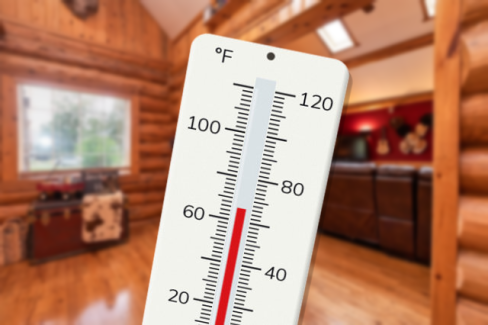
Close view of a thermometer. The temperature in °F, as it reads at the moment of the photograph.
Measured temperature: 66 °F
